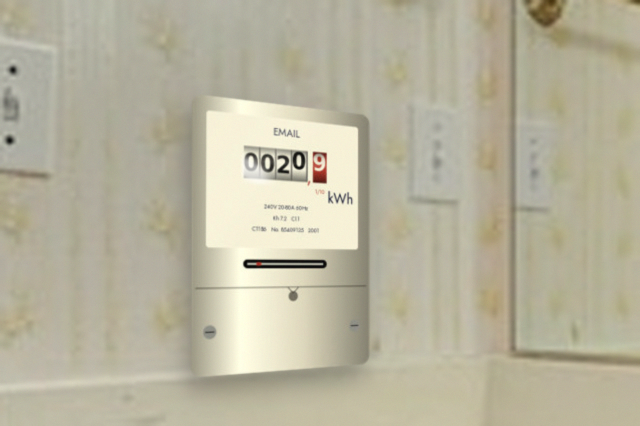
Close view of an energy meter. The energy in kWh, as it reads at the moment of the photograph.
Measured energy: 20.9 kWh
